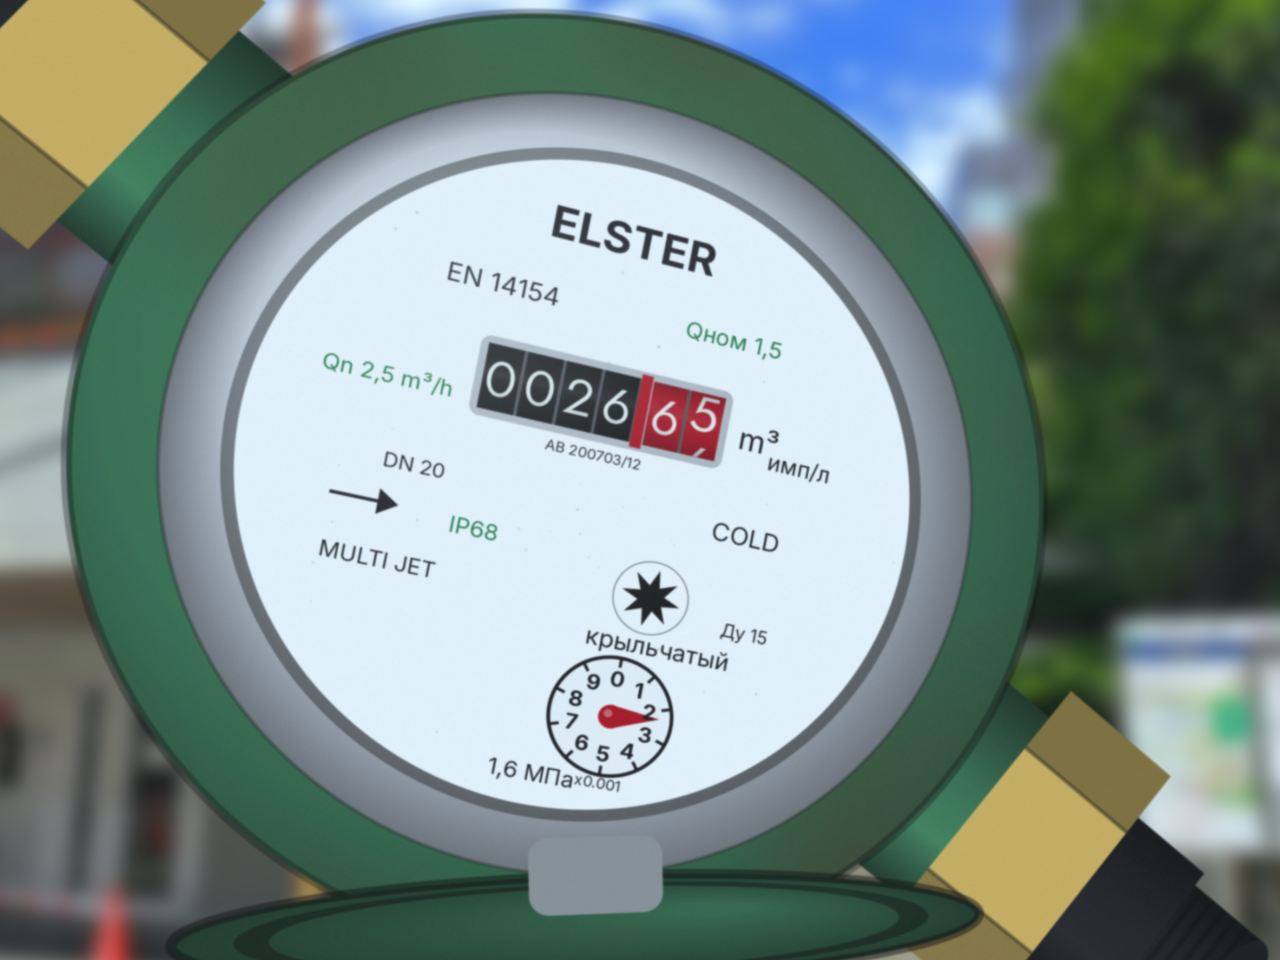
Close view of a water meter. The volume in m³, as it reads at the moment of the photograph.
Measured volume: 26.652 m³
